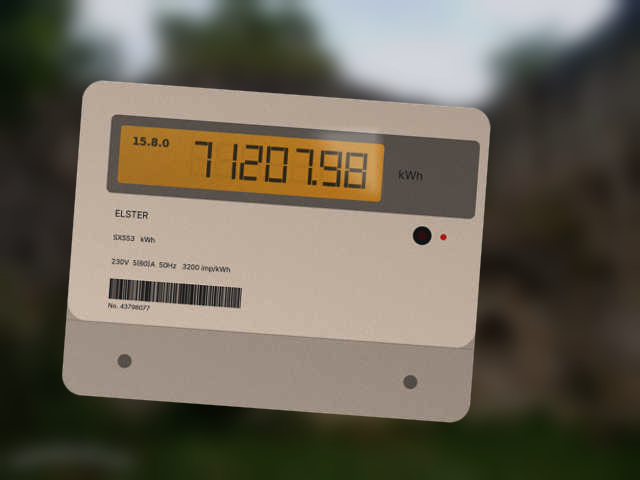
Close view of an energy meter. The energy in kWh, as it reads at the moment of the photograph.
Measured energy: 71207.98 kWh
